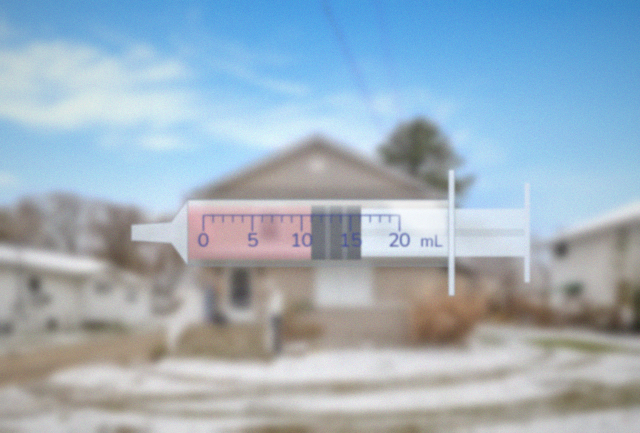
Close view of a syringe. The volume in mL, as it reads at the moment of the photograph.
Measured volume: 11 mL
